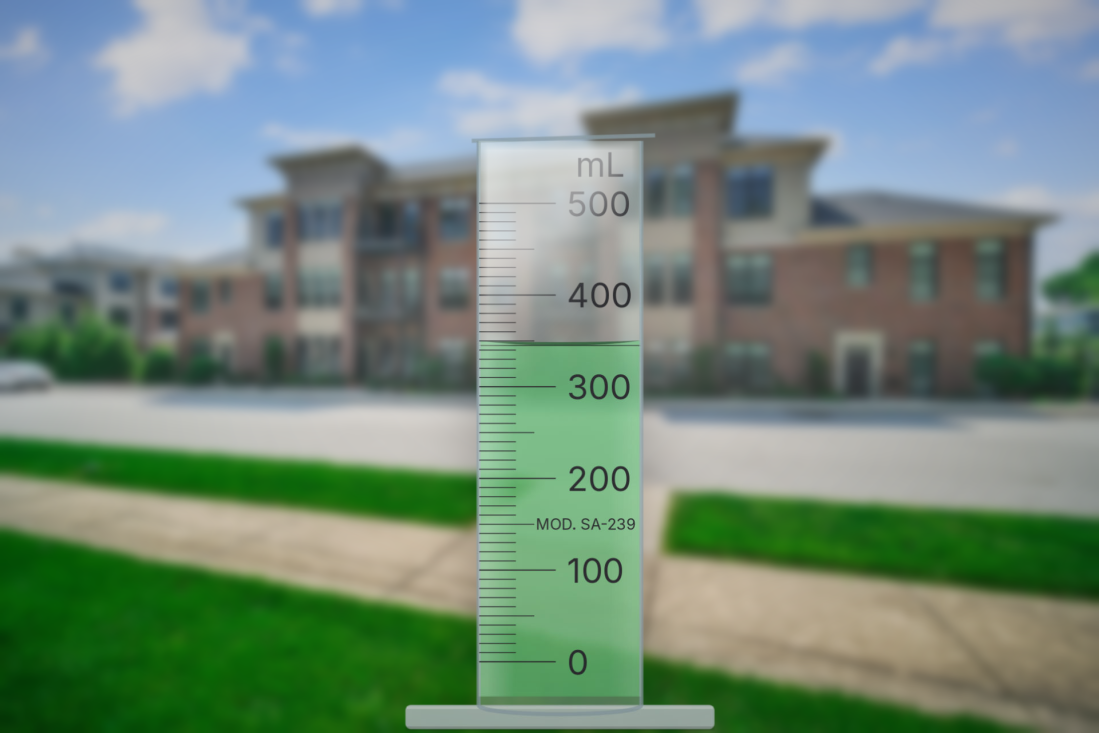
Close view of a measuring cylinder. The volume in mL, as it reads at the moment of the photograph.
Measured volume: 345 mL
